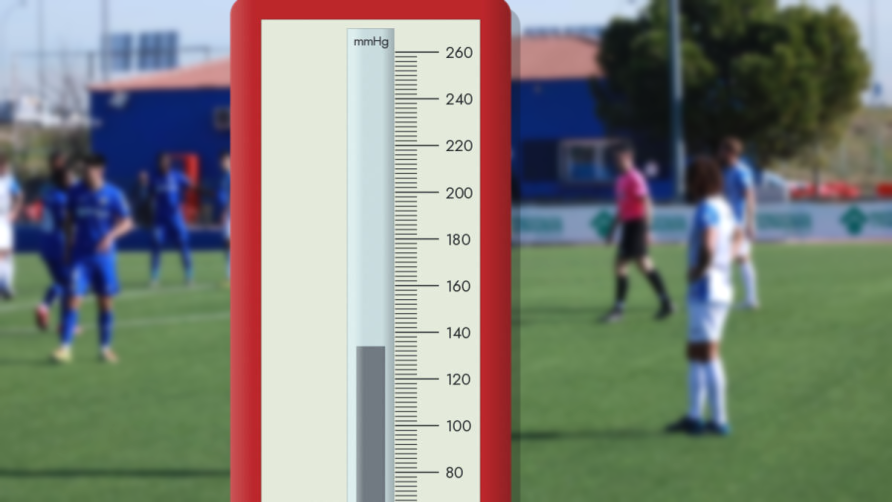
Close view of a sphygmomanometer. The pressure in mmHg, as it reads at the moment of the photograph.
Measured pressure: 134 mmHg
